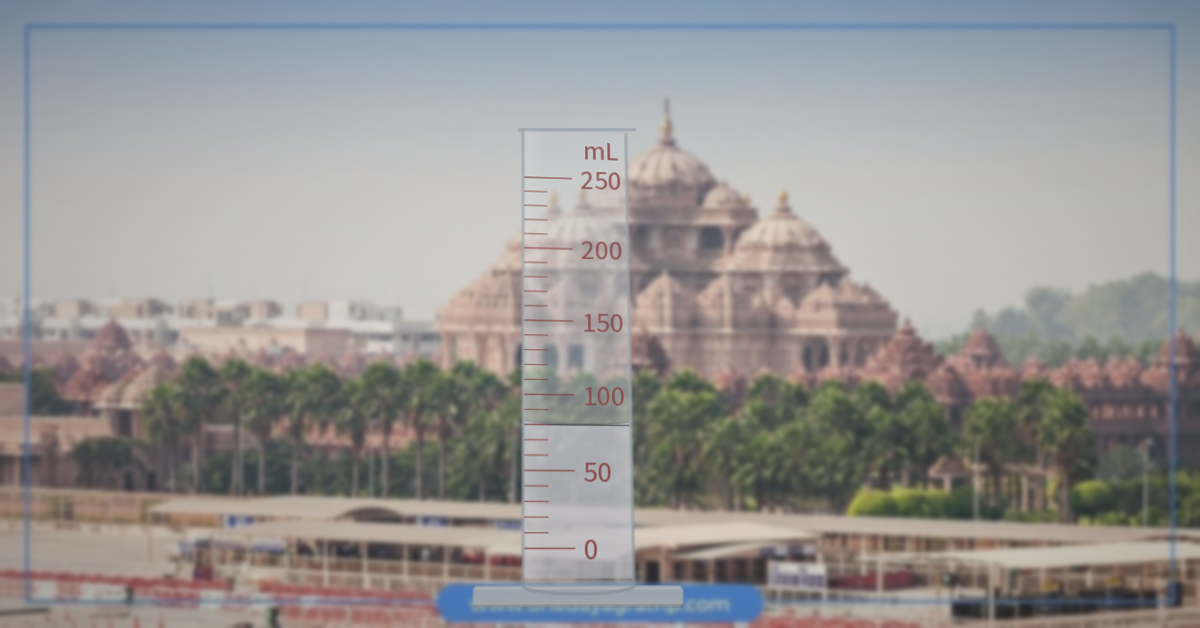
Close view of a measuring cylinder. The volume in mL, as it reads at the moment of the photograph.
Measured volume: 80 mL
